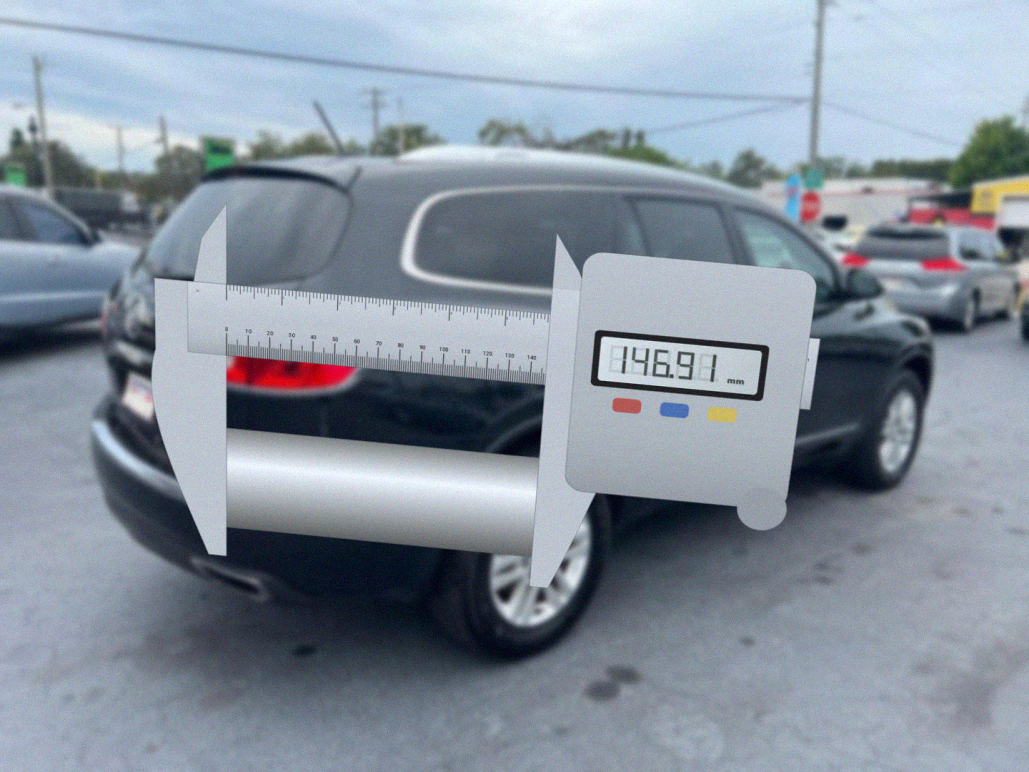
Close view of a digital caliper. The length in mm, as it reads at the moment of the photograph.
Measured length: 146.91 mm
